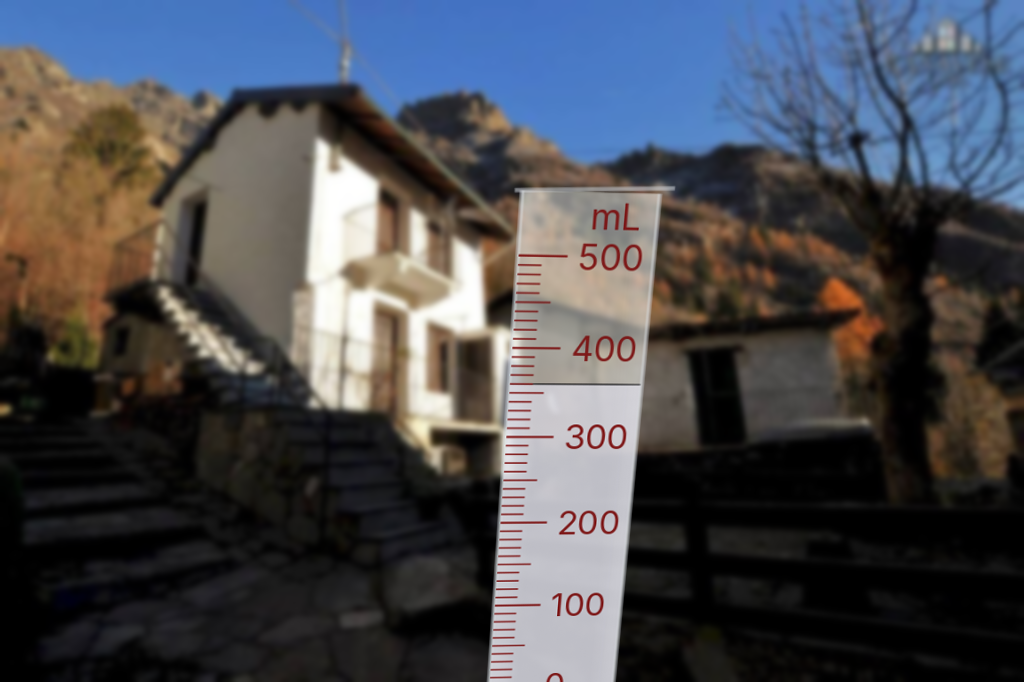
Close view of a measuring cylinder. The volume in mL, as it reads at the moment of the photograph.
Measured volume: 360 mL
